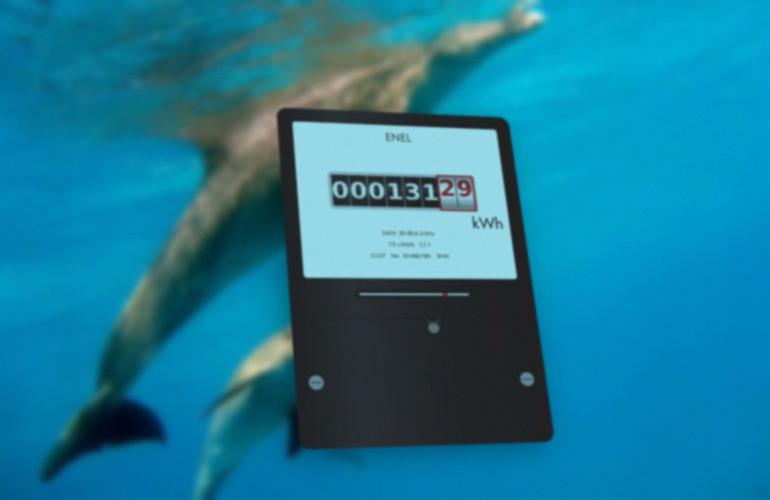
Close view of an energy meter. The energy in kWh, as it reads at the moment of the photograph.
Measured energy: 131.29 kWh
